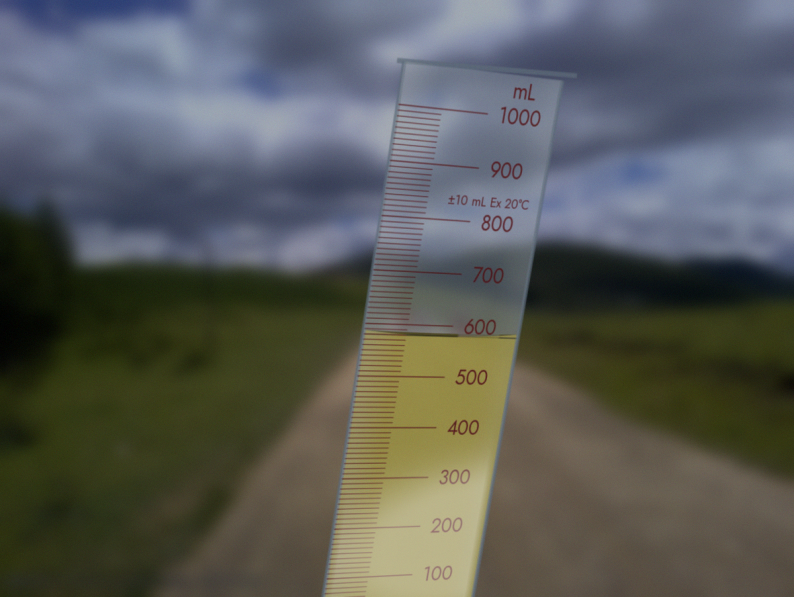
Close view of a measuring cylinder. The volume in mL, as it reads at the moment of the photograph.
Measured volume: 580 mL
